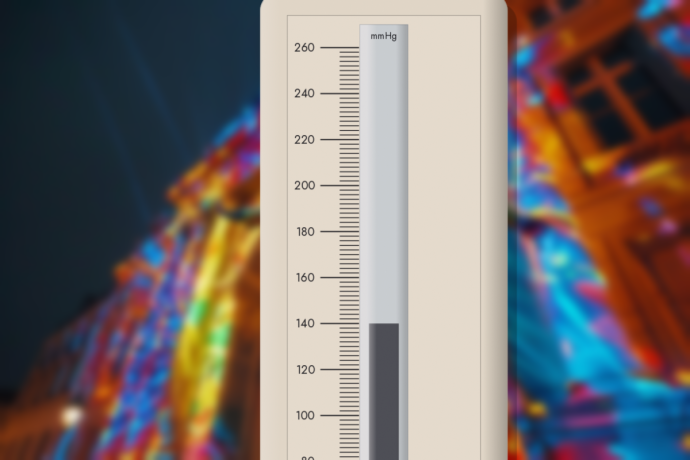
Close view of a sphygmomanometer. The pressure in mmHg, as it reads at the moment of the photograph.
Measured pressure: 140 mmHg
